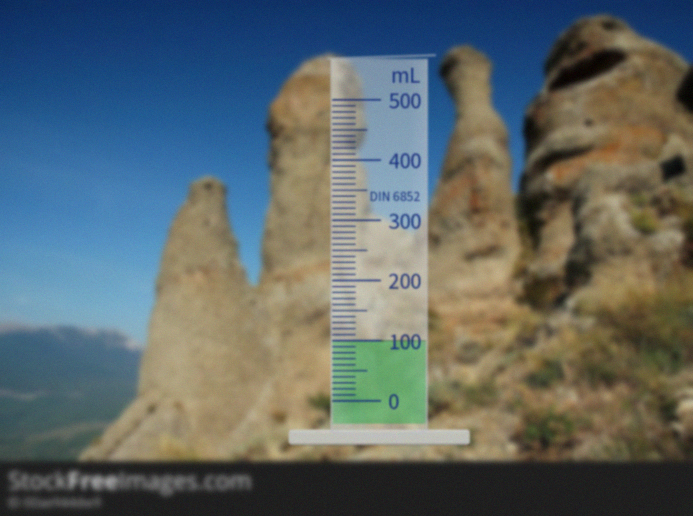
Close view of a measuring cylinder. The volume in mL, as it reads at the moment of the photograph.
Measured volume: 100 mL
